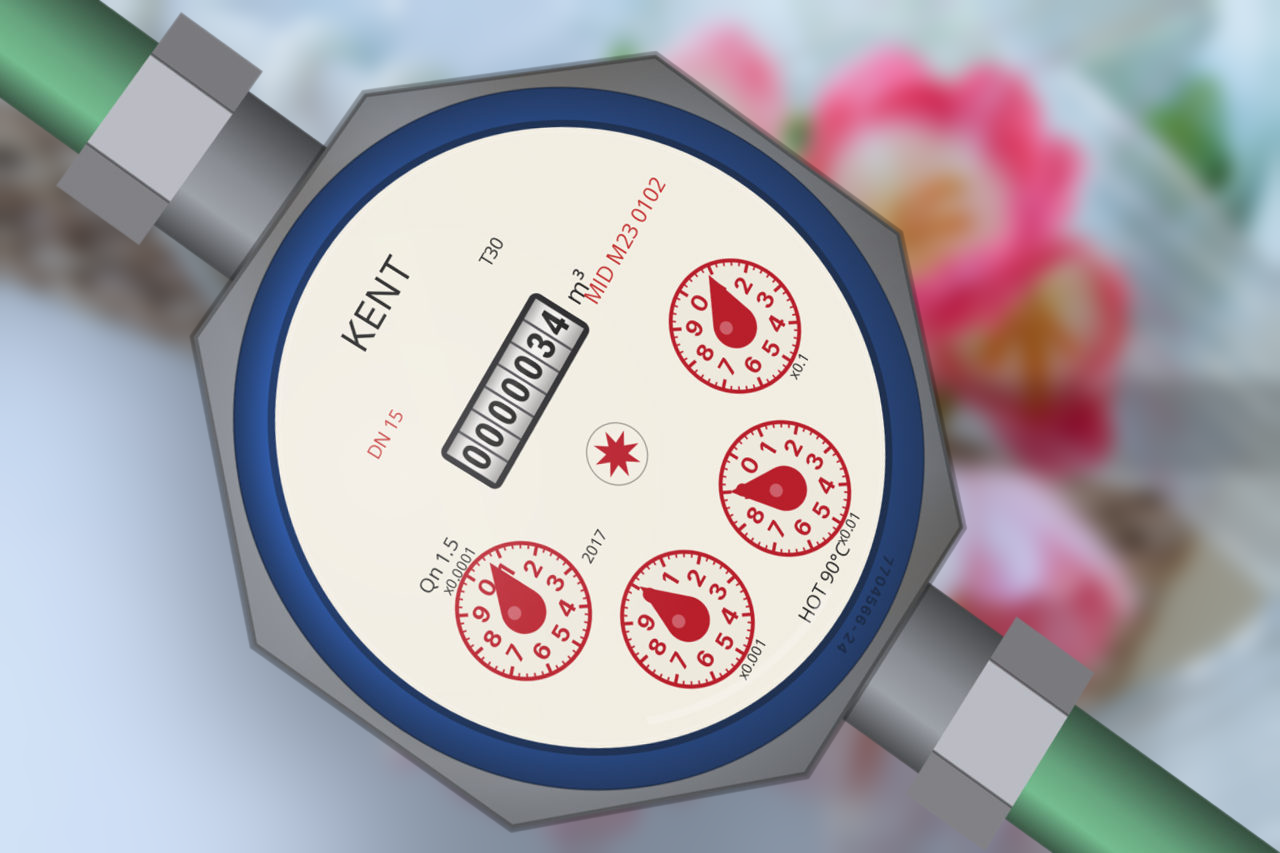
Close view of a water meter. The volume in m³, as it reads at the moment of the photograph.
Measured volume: 34.0900 m³
